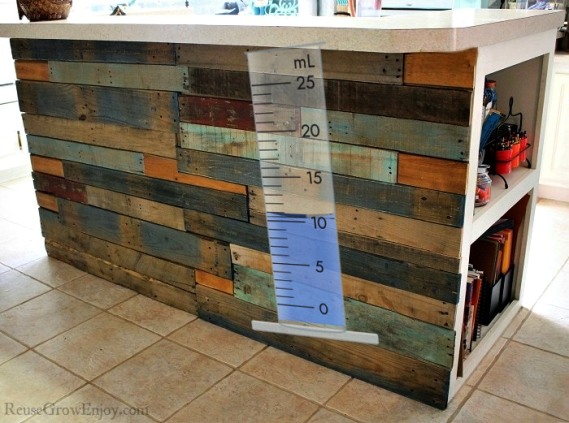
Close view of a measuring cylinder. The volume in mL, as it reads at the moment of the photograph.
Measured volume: 10.5 mL
